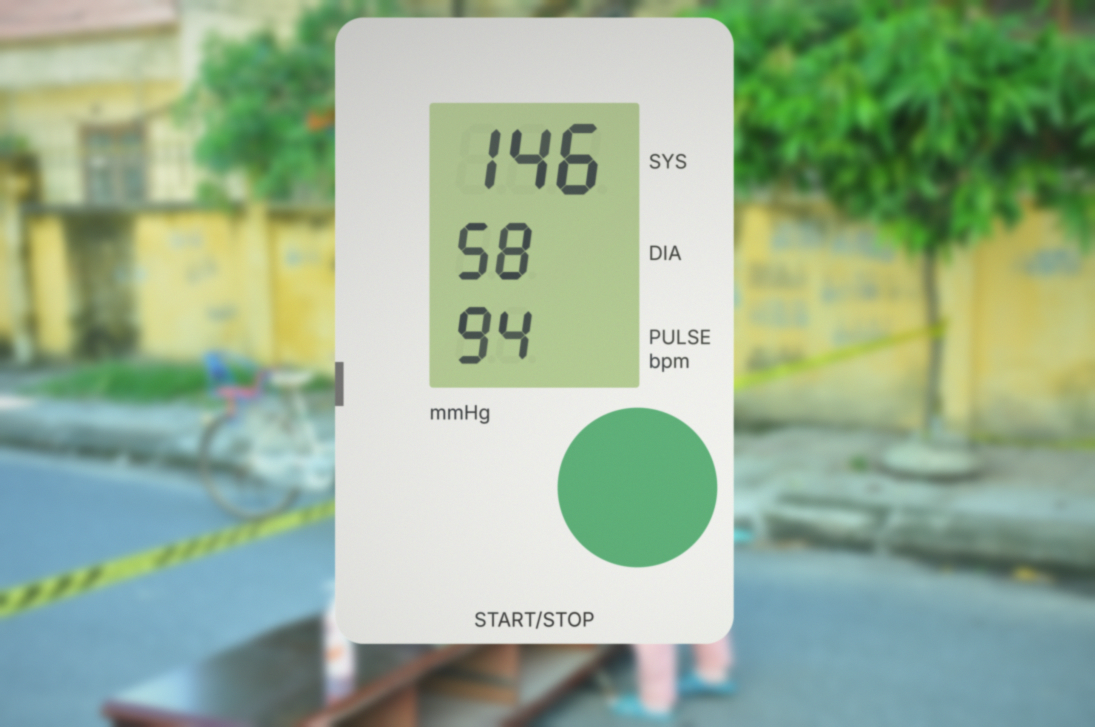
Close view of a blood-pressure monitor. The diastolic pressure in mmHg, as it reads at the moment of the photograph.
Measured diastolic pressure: 58 mmHg
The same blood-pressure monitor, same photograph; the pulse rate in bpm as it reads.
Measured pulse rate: 94 bpm
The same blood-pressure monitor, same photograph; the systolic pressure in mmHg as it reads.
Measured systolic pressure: 146 mmHg
